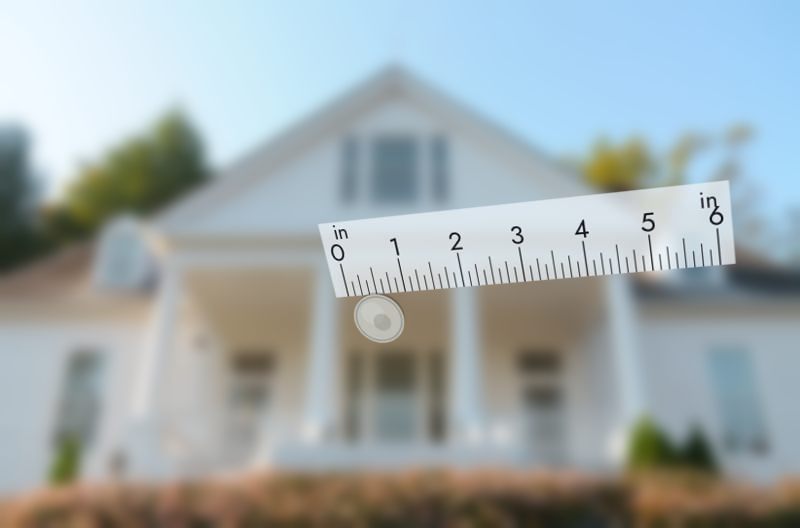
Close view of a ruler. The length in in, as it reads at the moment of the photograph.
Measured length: 0.875 in
